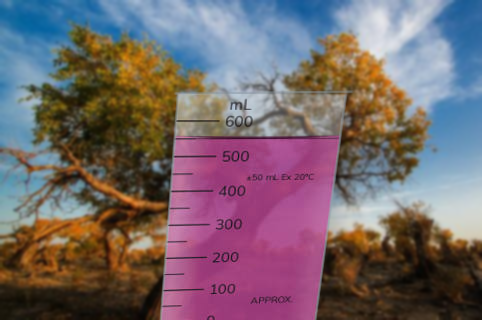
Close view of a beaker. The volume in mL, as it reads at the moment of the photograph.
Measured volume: 550 mL
